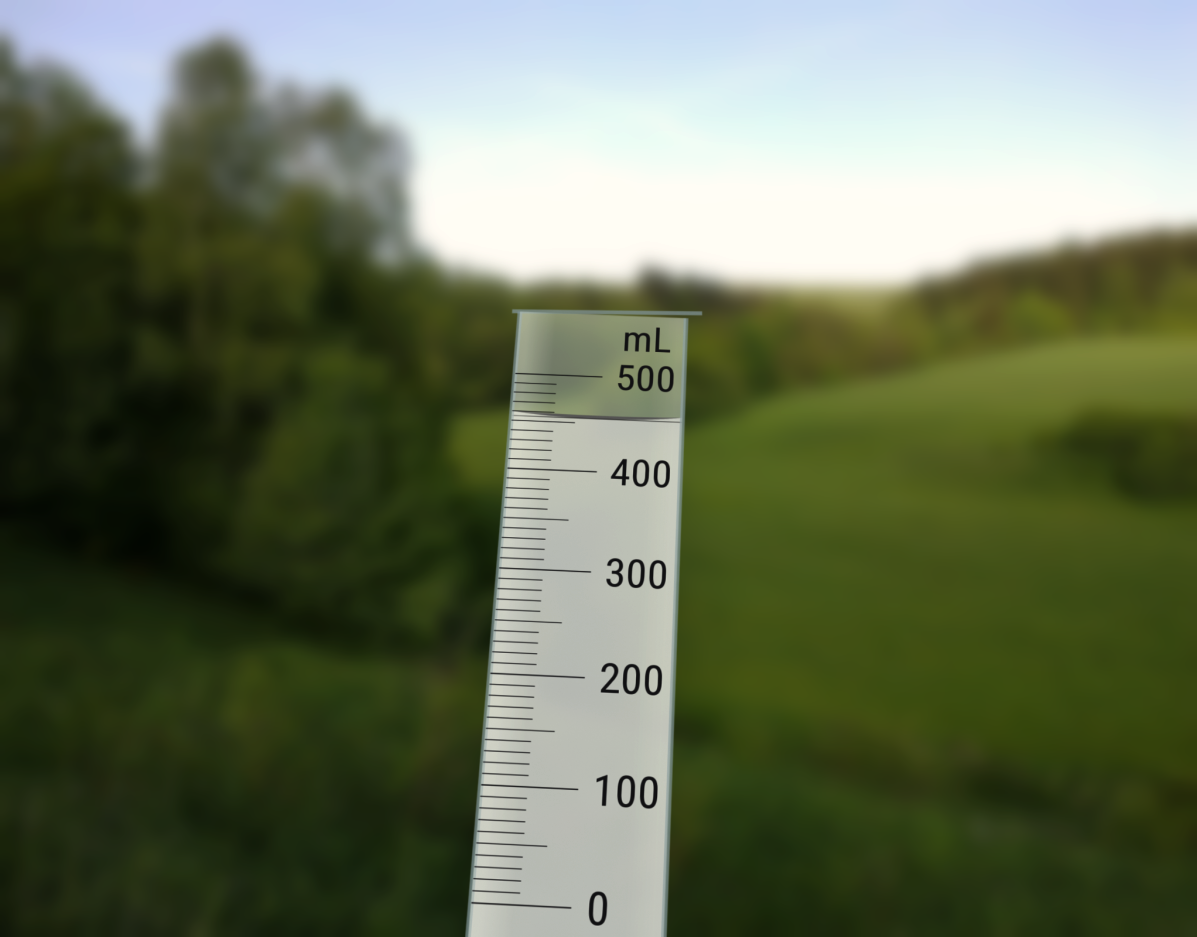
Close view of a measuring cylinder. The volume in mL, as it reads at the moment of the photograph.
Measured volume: 455 mL
